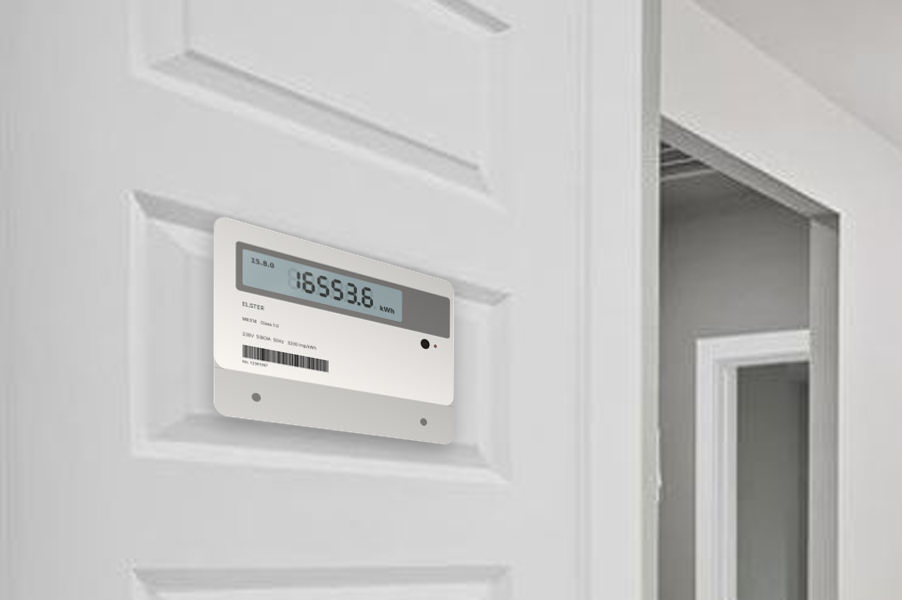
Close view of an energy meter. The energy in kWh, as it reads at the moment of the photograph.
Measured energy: 16553.6 kWh
